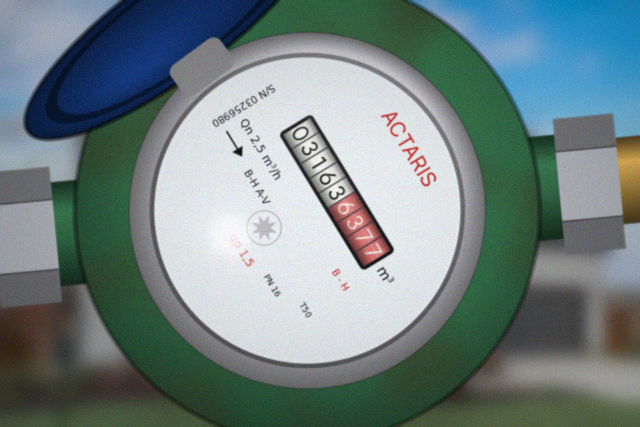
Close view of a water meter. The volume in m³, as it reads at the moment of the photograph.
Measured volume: 3163.6377 m³
